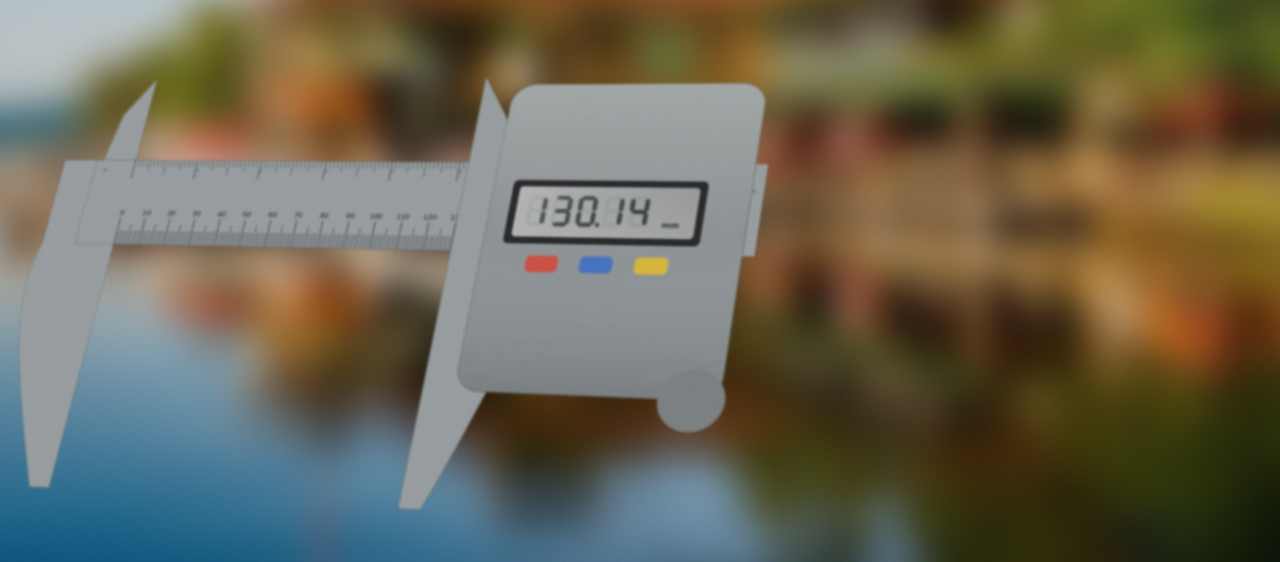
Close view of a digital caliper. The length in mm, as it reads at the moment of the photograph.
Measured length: 130.14 mm
